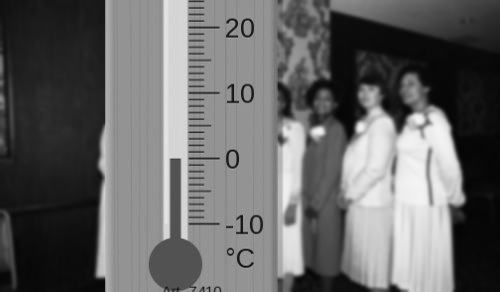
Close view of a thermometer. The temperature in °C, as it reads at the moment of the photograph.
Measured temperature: 0 °C
